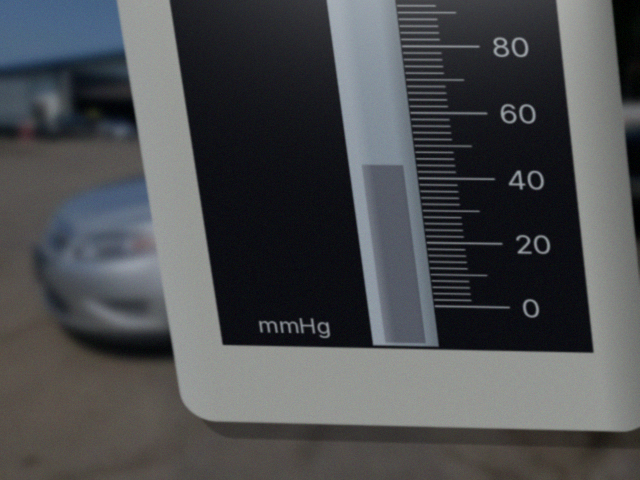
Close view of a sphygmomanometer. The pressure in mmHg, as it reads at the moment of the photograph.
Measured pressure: 44 mmHg
